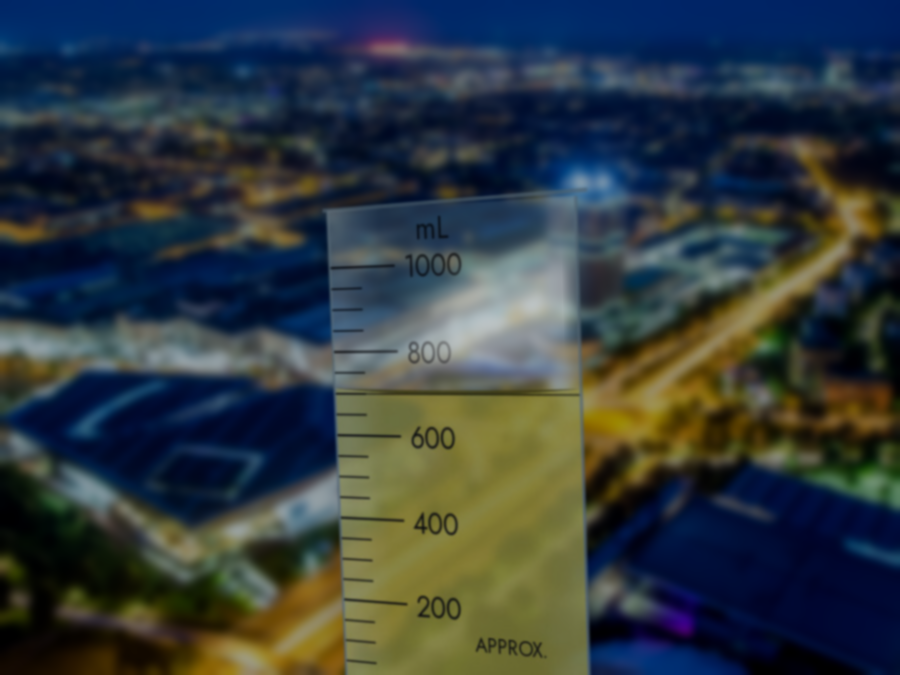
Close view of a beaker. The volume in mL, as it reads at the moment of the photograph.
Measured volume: 700 mL
